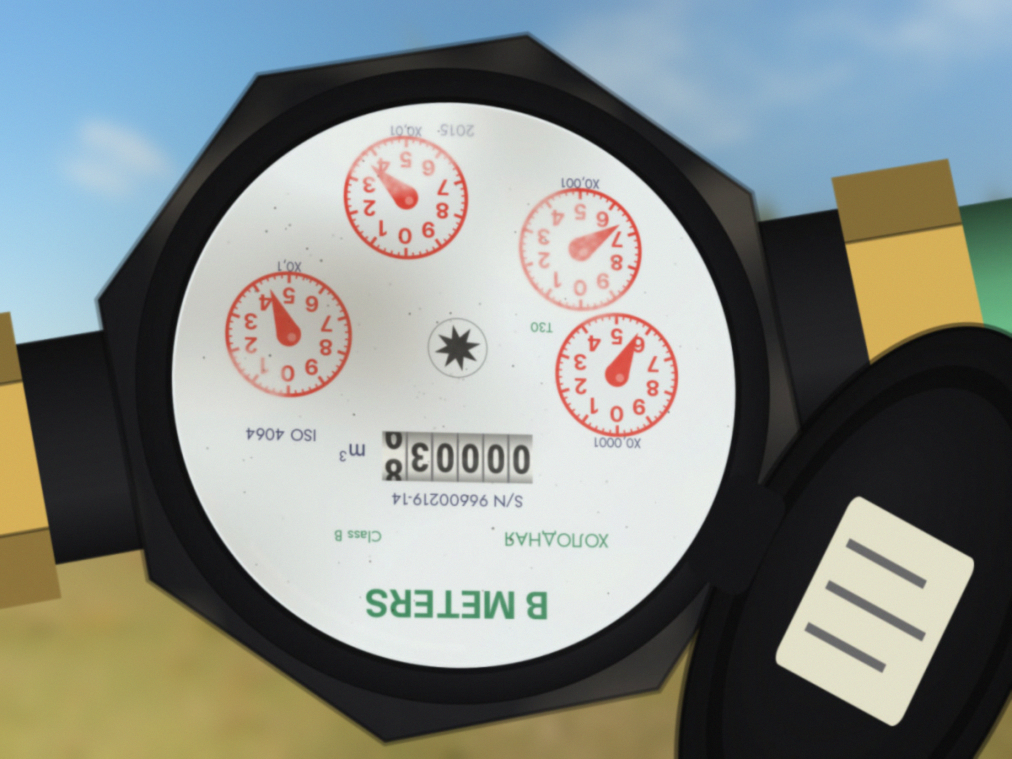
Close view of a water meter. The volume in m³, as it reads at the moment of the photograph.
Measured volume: 38.4365 m³
